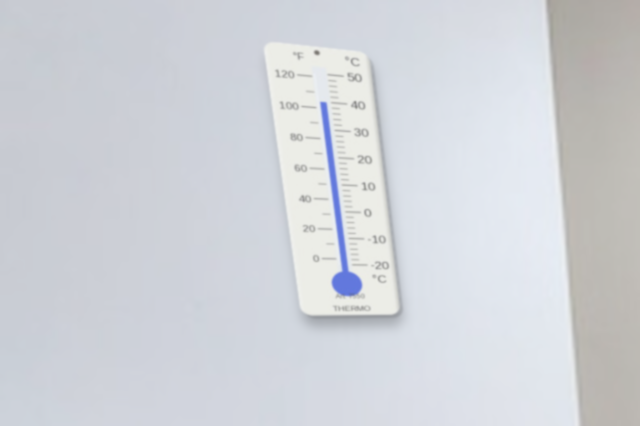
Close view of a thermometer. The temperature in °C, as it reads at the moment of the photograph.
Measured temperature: 40 °C
